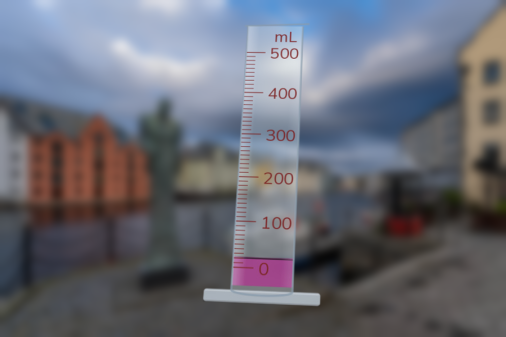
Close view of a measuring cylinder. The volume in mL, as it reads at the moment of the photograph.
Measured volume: 20 mL
